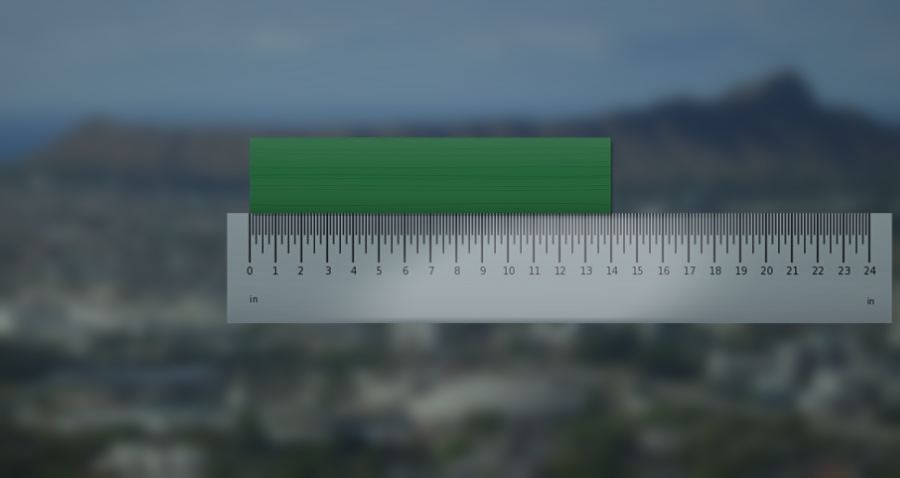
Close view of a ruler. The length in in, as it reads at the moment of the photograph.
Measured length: 14 in
